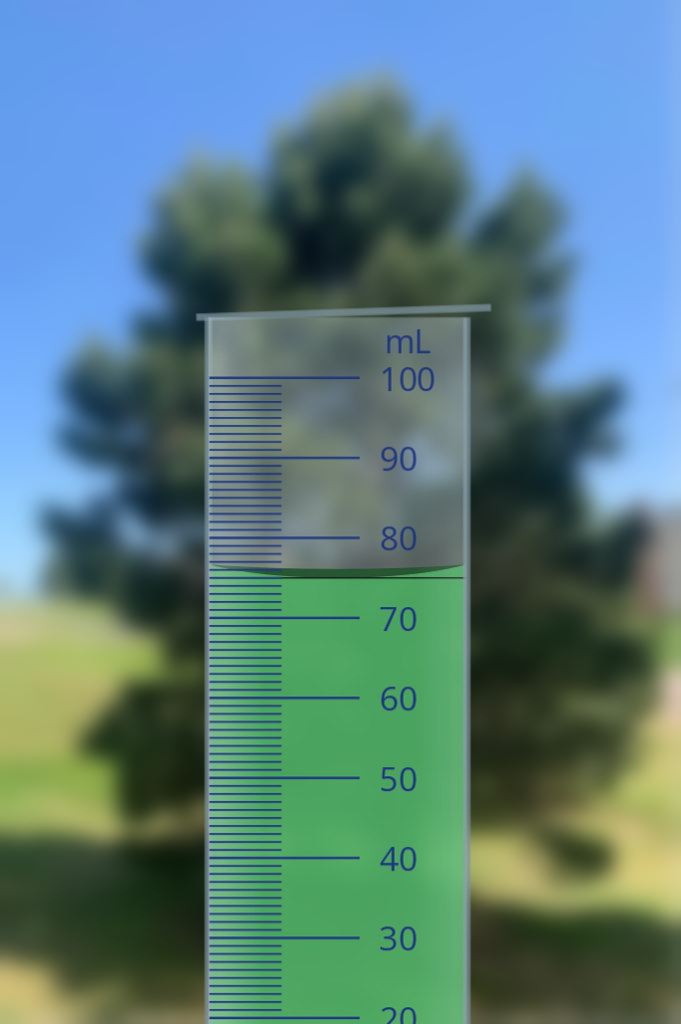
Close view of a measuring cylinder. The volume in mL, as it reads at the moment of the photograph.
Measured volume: 75 mL
